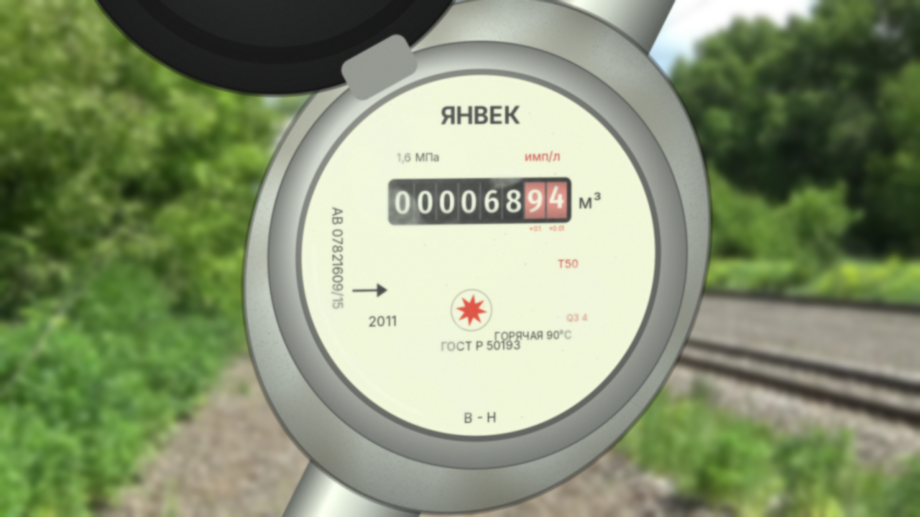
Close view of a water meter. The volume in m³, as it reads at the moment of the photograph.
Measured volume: 68.94 m³
